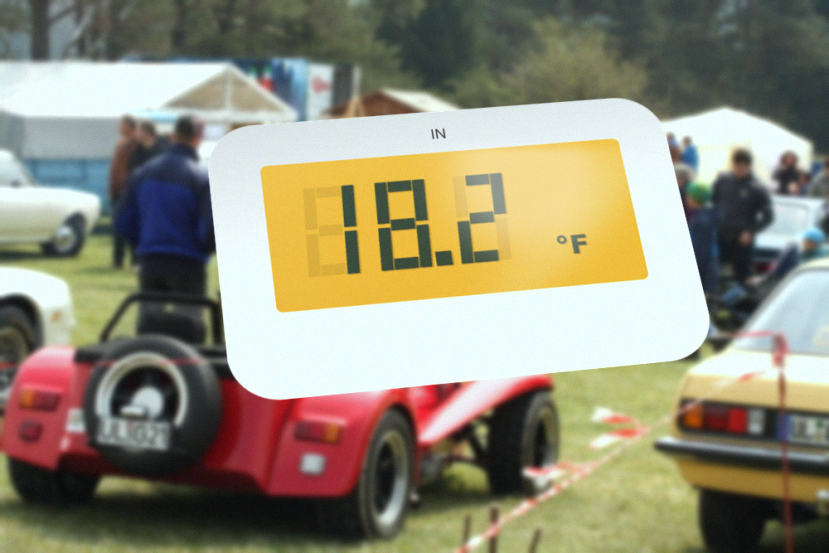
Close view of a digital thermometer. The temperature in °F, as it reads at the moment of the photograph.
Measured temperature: 18.2 °F
